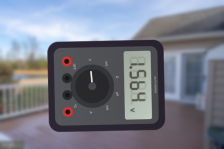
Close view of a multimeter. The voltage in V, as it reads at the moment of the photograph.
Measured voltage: 1.564 V
